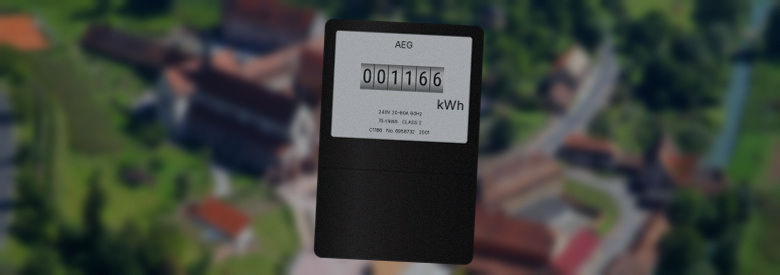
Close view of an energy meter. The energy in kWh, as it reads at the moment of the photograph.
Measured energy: 1166 kWh
